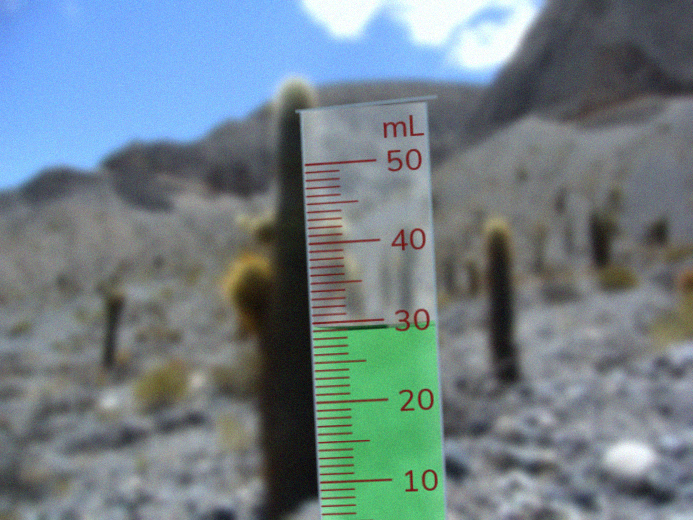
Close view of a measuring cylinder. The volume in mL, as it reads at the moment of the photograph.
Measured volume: 29 mL
